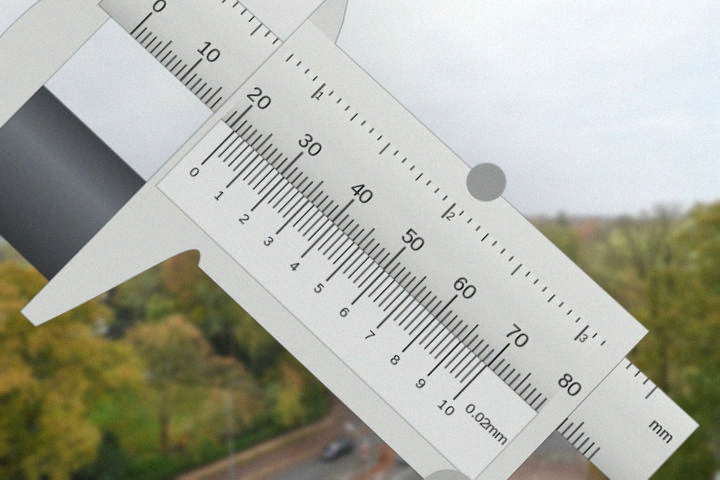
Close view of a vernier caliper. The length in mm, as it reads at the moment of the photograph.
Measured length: 20.8 mm
